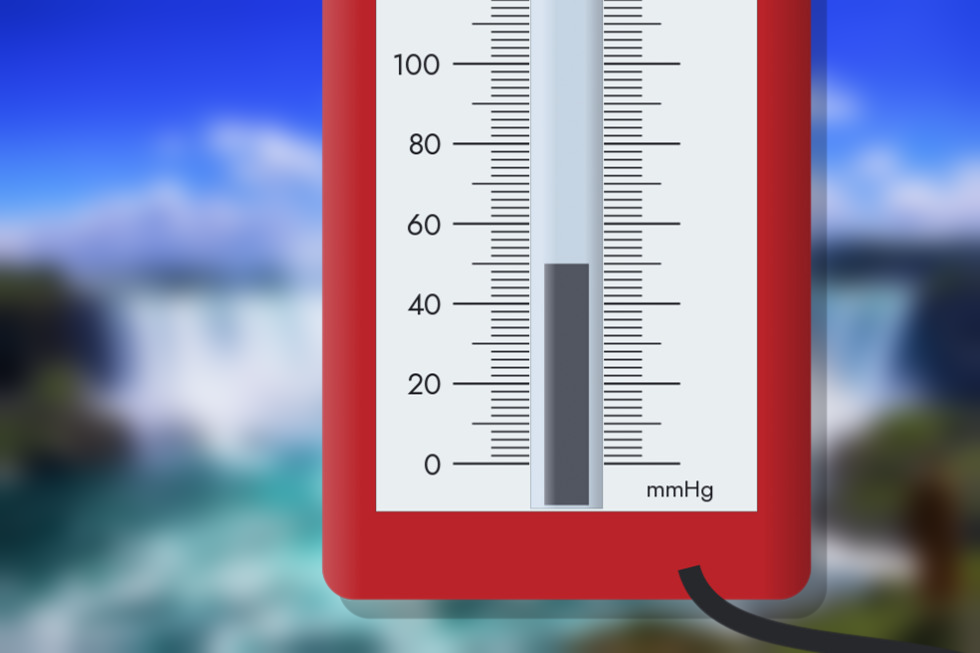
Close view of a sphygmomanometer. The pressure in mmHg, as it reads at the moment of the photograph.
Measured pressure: 50 mmHg
